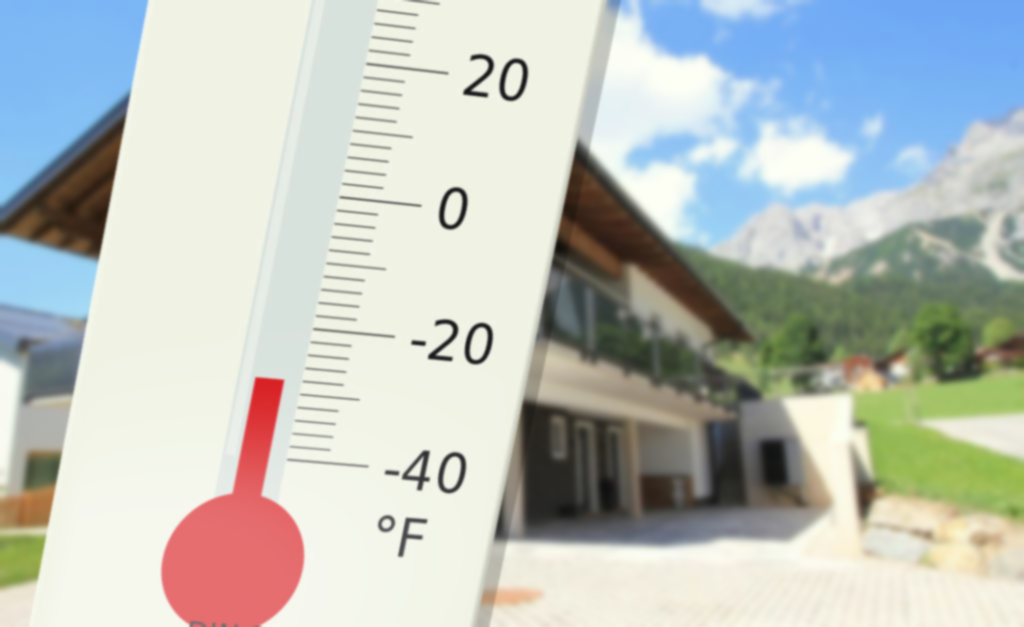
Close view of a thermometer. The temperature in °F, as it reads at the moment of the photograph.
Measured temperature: -28 °F
